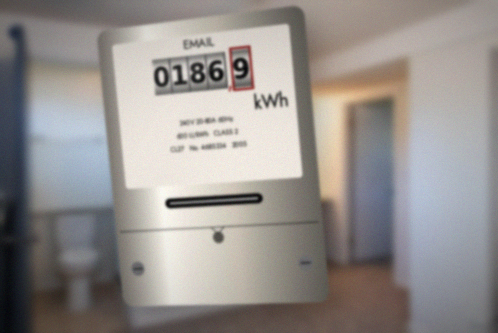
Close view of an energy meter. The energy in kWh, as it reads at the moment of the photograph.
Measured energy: 186.9 kWh
